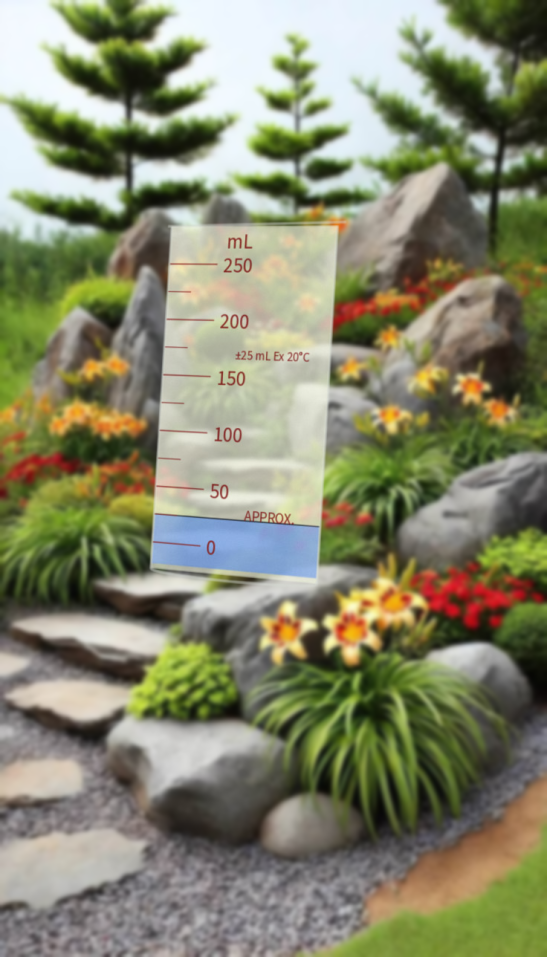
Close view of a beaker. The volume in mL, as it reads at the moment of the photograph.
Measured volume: 25 mL
